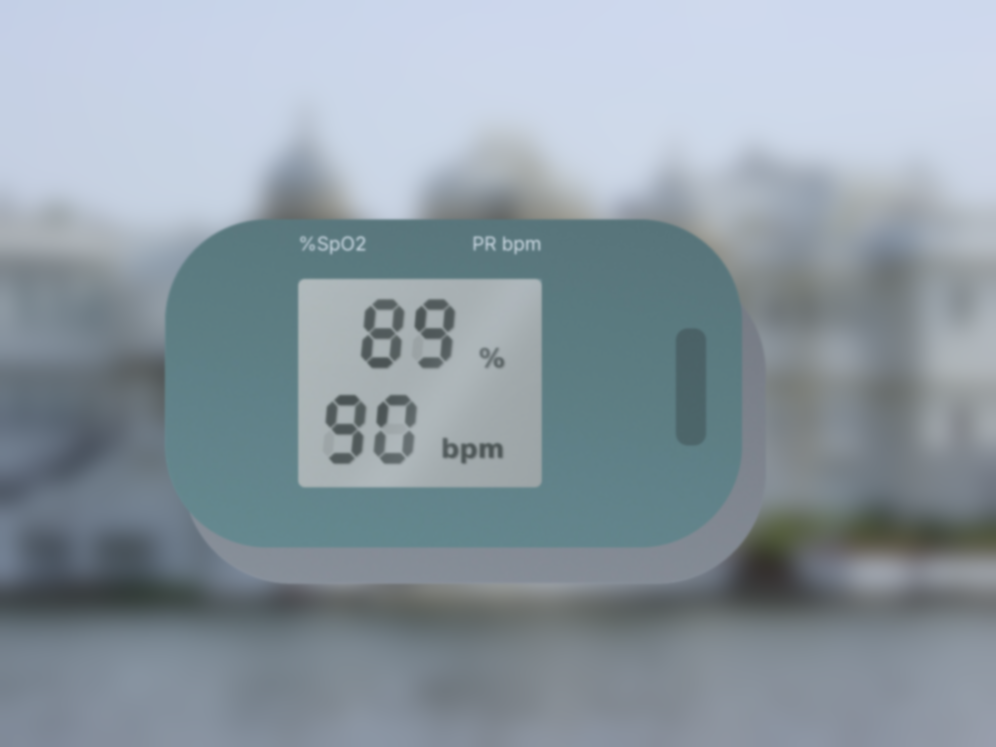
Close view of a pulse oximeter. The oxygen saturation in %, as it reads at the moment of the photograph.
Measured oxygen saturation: 89 %
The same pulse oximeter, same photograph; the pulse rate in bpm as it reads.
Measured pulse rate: 90 bpm
